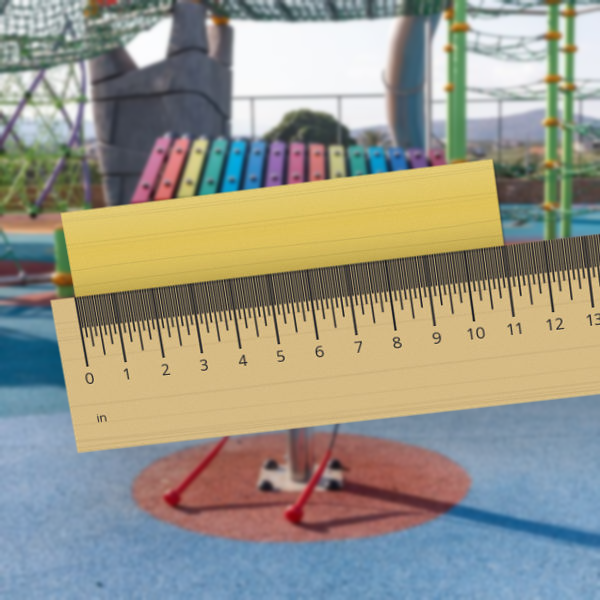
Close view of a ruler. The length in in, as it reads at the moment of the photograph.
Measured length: 11 in
